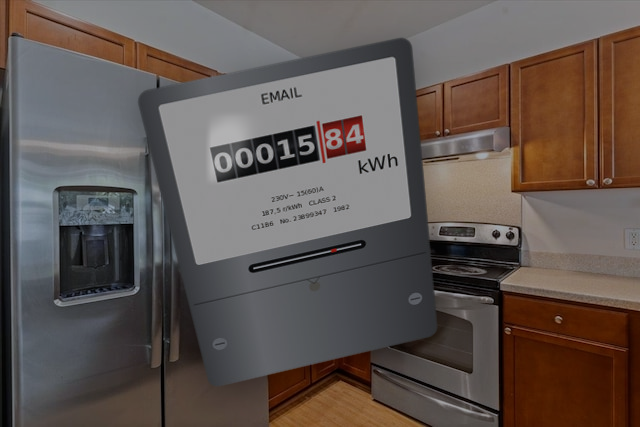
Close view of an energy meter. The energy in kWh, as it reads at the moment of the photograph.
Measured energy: 15.84 kWh
